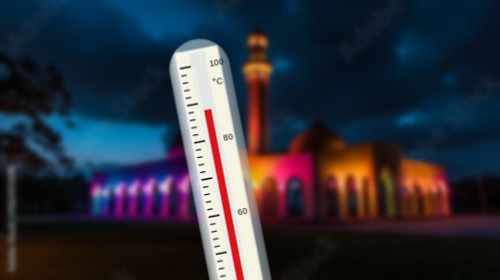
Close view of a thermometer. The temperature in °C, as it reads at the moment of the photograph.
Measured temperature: 88 °C
